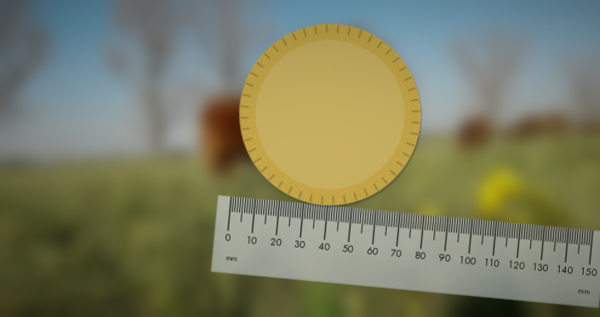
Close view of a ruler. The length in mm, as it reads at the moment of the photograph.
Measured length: 75 mm
